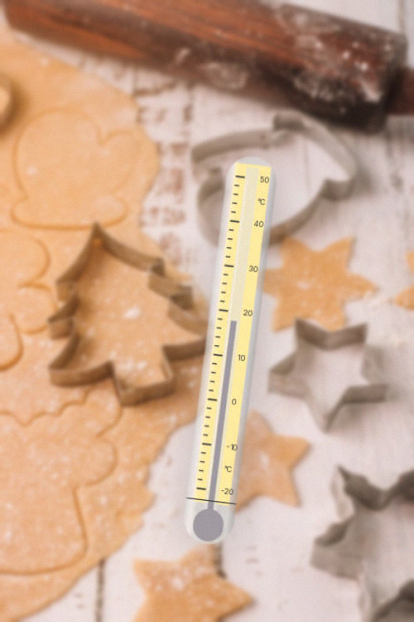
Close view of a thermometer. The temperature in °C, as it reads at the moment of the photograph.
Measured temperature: 18 °C
